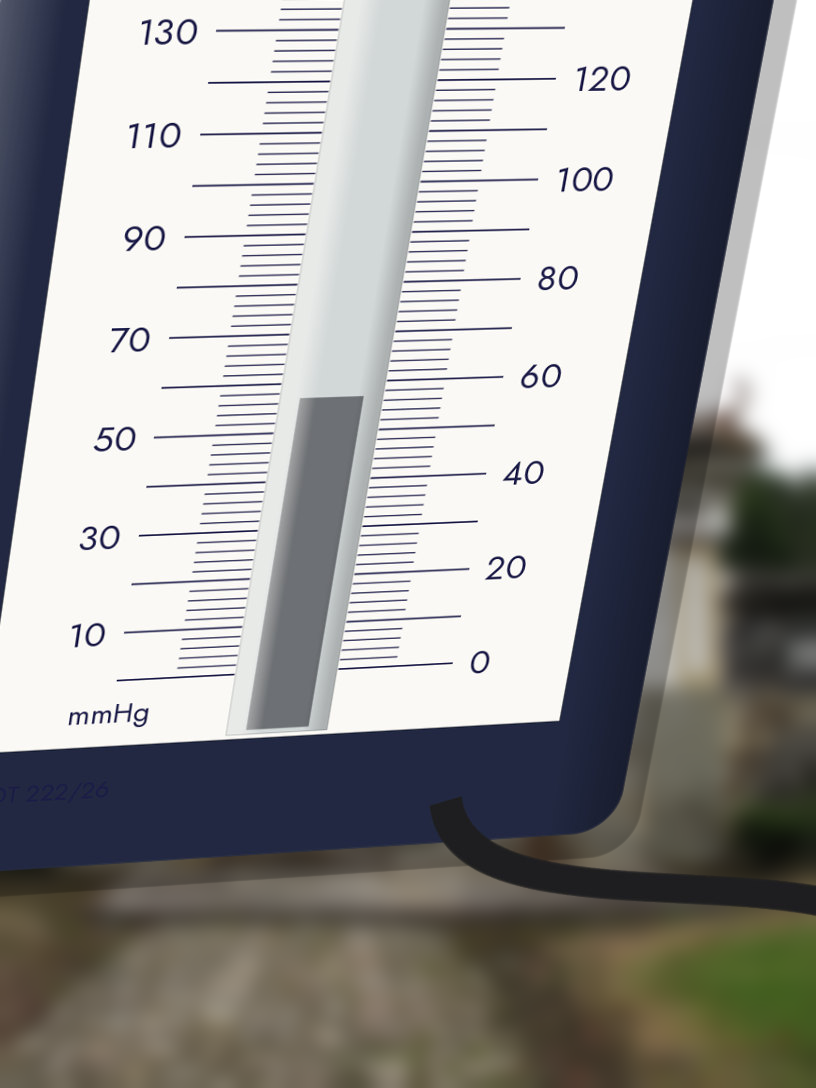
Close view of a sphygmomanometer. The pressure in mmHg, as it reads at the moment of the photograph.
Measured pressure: 57 mmHg
